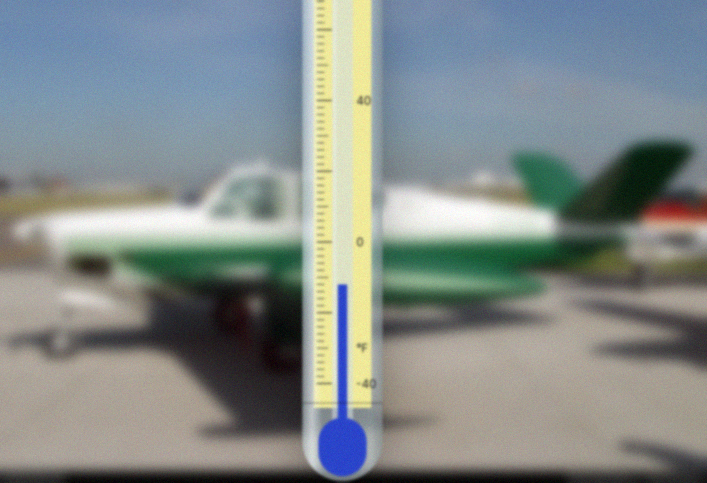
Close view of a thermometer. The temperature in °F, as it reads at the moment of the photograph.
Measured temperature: -12 °F
